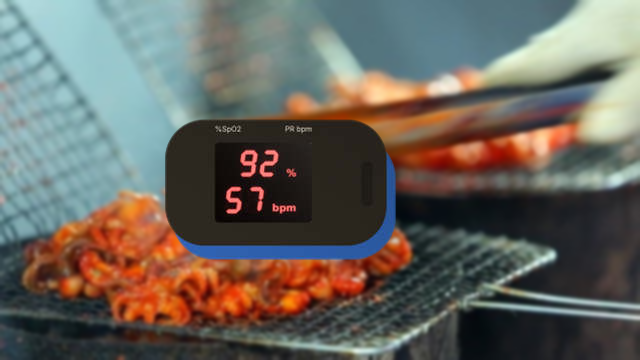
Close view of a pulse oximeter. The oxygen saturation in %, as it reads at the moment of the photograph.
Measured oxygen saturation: 92 %
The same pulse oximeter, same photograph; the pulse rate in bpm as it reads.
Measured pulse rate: 57 bpm
